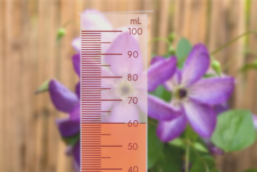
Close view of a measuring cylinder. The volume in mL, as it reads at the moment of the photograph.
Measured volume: 60 mL
